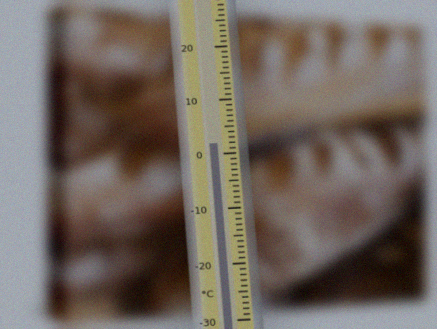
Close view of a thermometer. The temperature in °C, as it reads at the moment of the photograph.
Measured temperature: 2 °C
